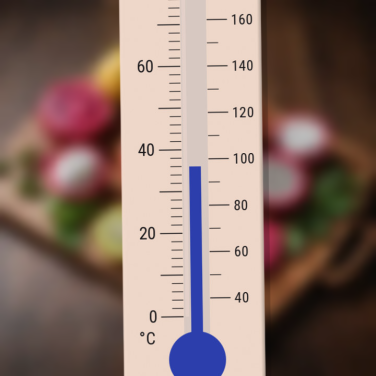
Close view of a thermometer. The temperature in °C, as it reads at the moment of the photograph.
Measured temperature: 36 °C
